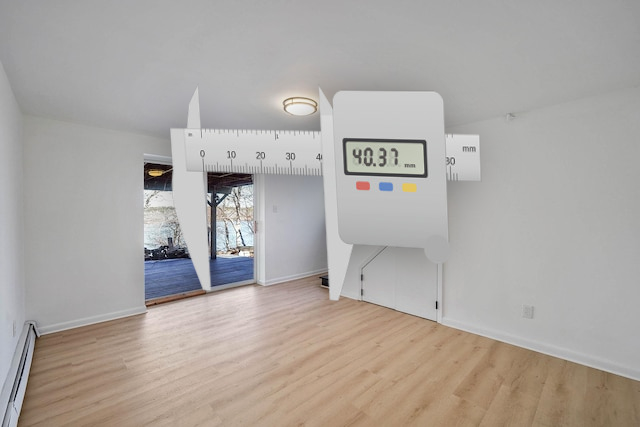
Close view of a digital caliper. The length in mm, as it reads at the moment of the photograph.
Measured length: 40.37 mm
